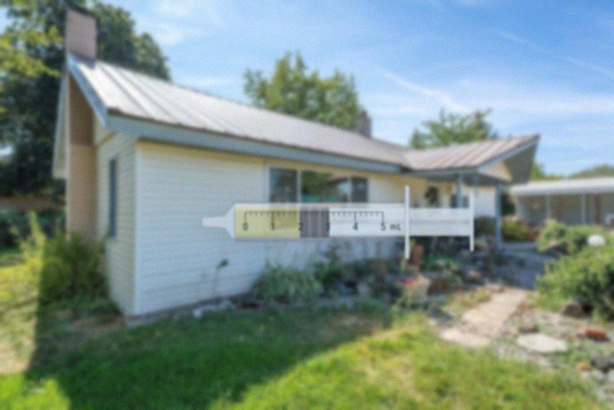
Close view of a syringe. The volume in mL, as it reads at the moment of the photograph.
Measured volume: 2 mL
